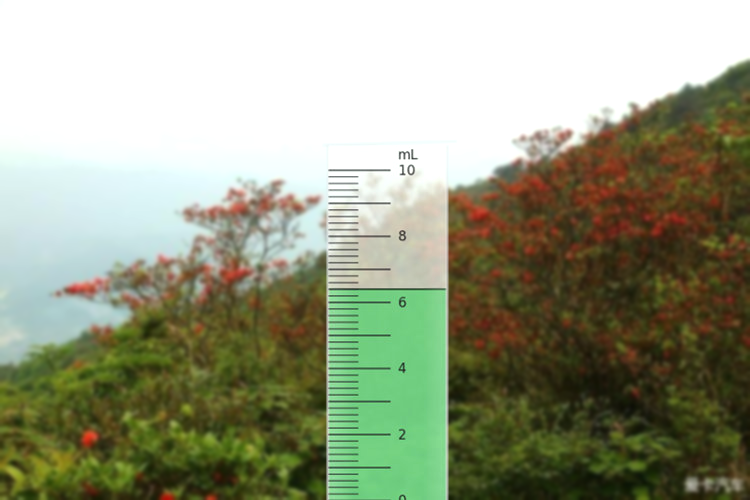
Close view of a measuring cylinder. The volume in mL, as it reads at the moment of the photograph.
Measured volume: 6.4 mL
